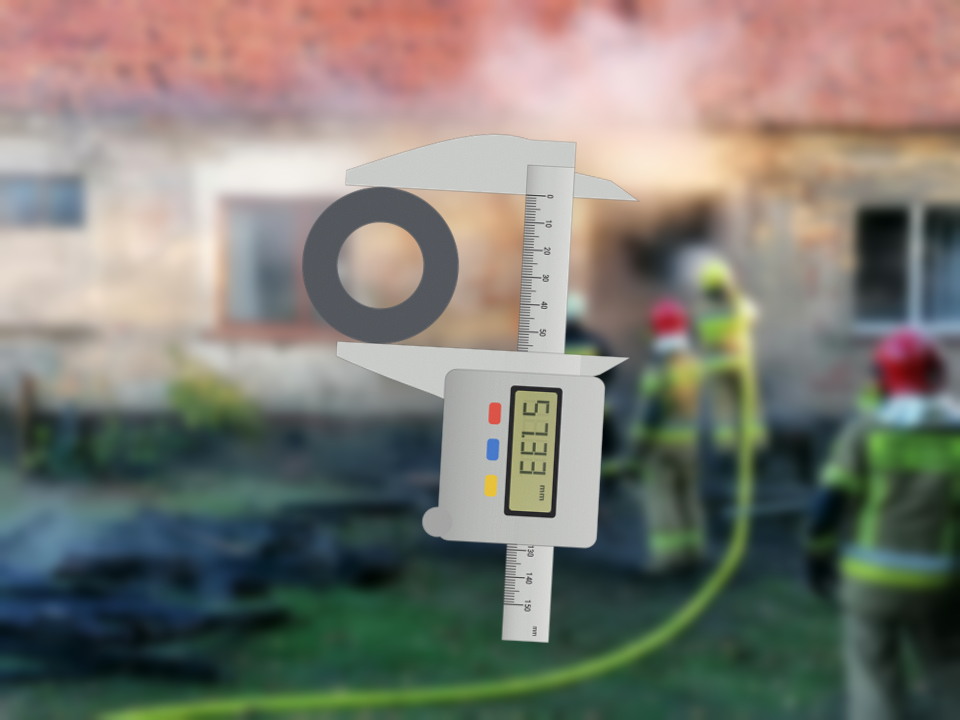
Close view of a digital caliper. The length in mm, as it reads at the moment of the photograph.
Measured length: 57.33 mm
